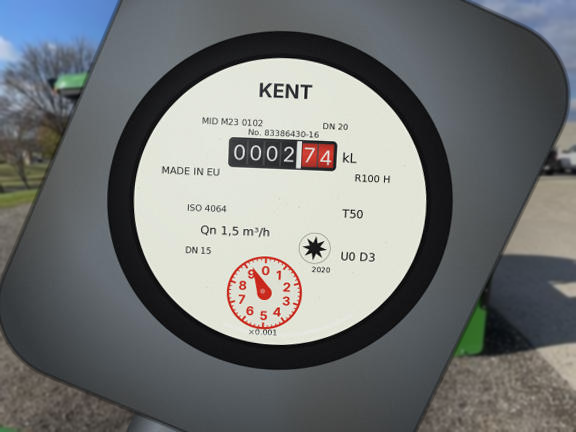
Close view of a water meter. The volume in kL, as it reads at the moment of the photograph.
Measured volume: 2.739 kL
